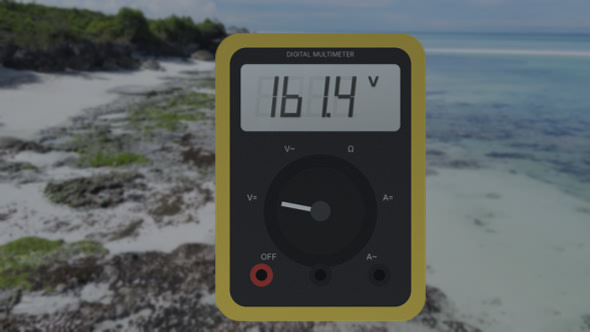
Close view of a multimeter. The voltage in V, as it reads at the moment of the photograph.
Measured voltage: 161.4 V
